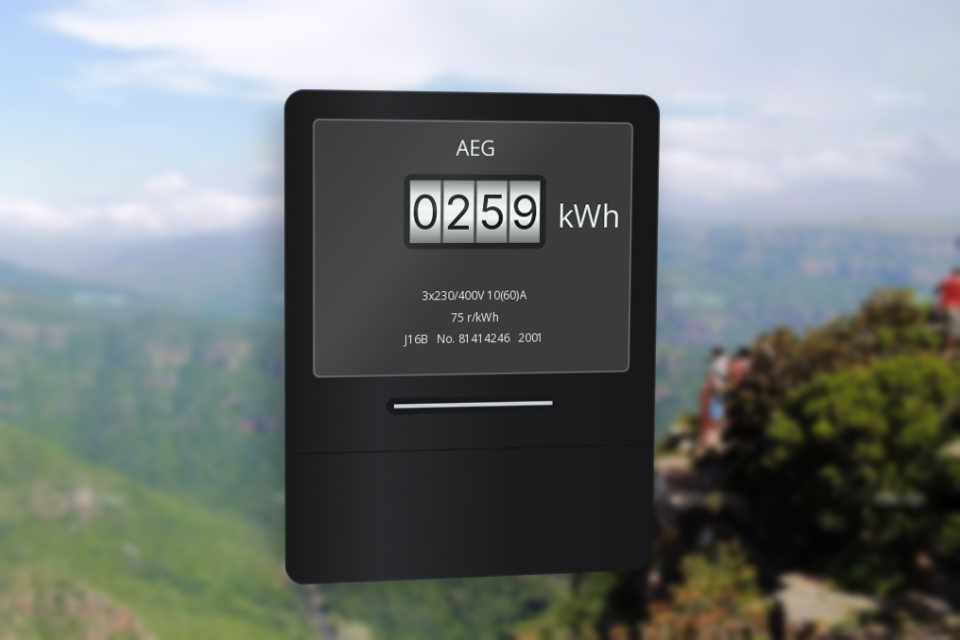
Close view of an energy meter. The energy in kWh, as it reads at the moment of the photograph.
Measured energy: 259 kWh
